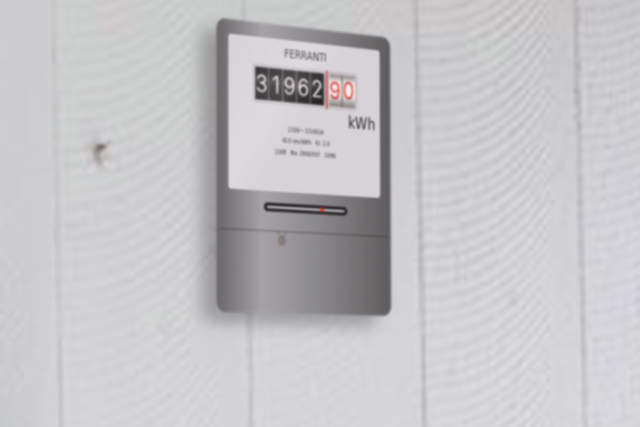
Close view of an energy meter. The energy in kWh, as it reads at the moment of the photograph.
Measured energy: 31962.90 kWh
